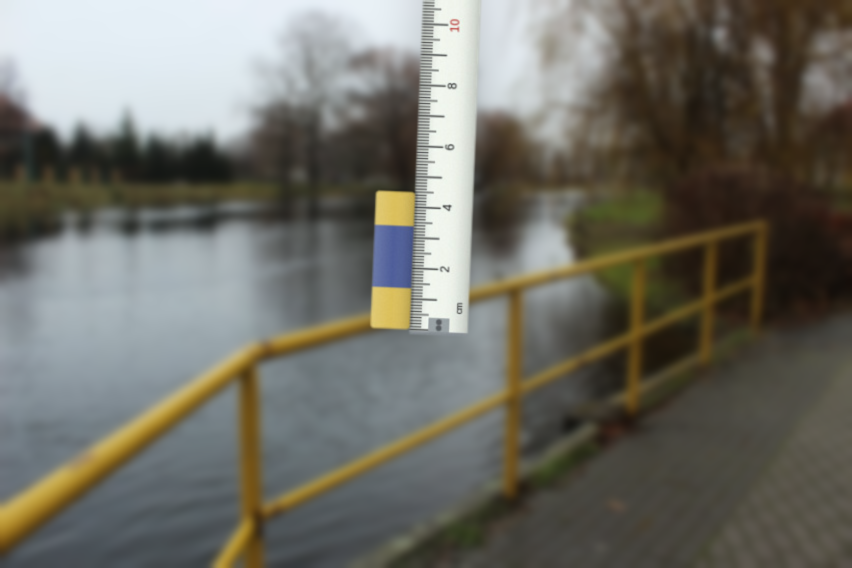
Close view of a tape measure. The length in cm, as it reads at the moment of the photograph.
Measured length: 4.5 cm
